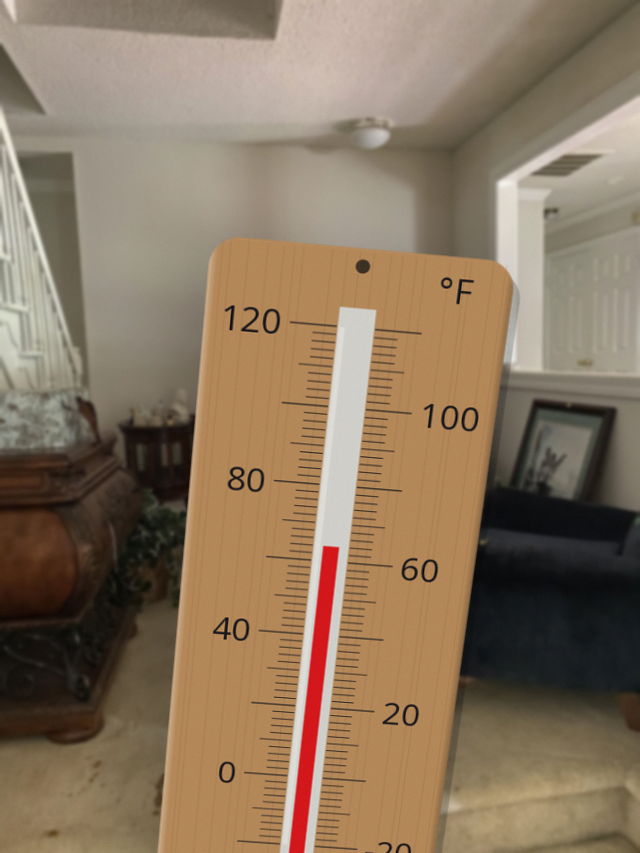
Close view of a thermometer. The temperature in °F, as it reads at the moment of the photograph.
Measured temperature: 64 °F
